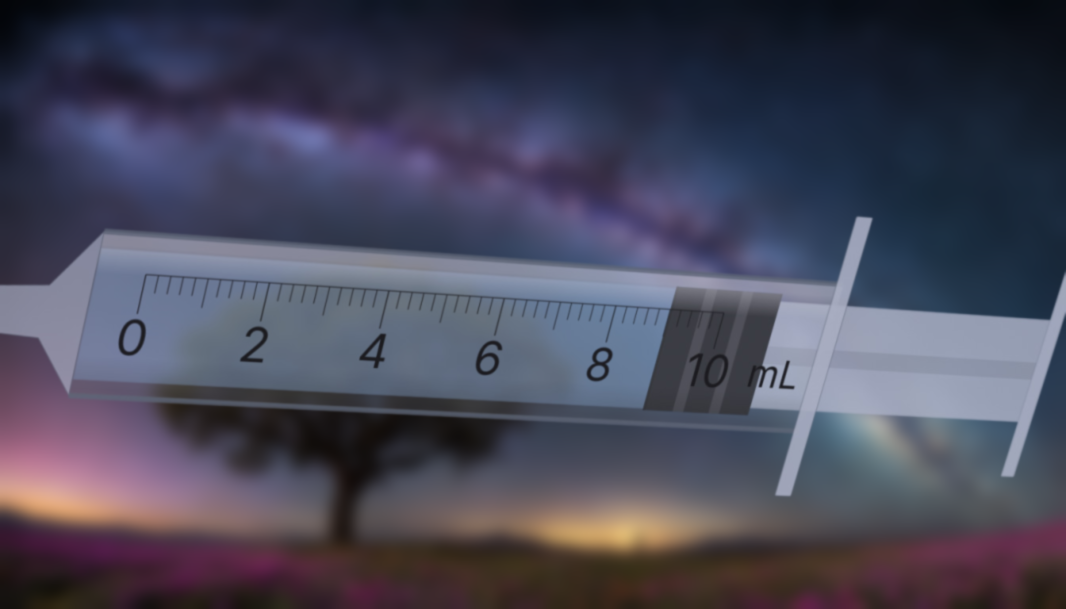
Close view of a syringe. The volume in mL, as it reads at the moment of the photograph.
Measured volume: 9 mL
